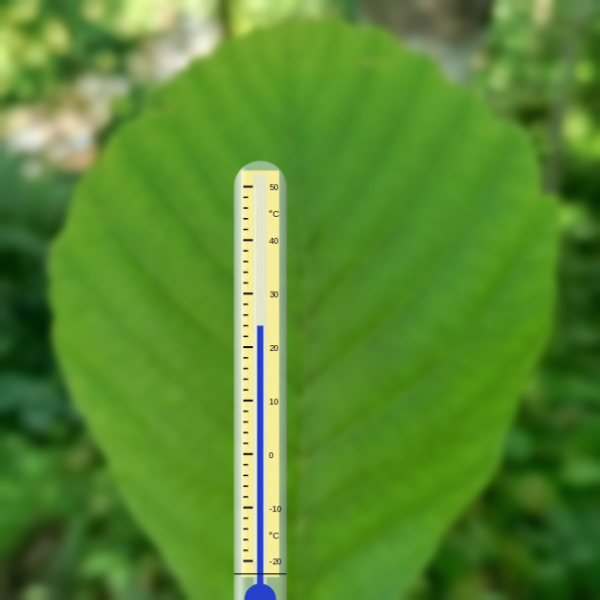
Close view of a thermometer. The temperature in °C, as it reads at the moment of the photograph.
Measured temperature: 24 °C
